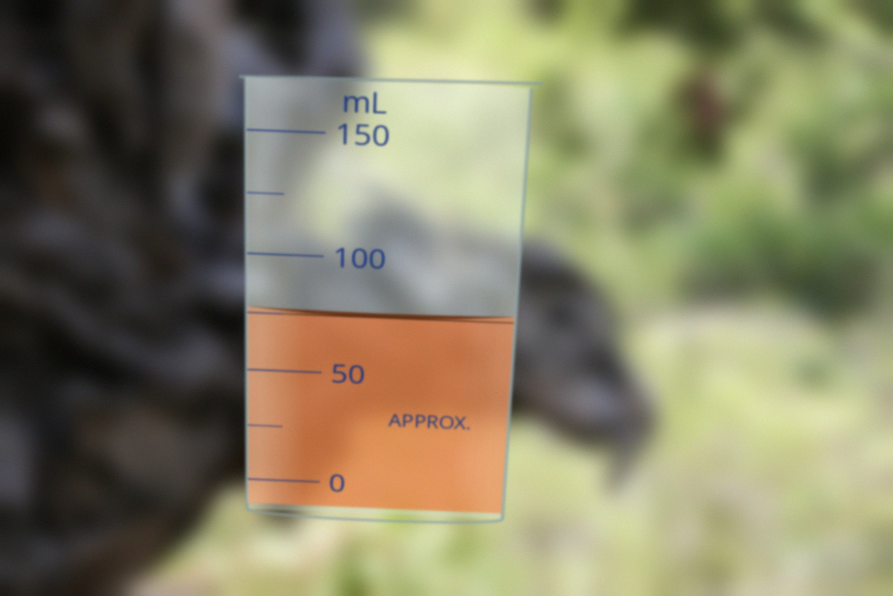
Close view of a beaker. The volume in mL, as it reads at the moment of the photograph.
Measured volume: 75 mL
